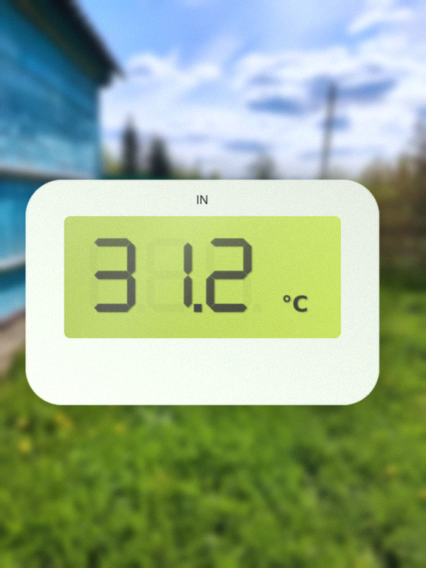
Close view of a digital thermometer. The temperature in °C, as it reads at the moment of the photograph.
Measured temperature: 31.2 °C
